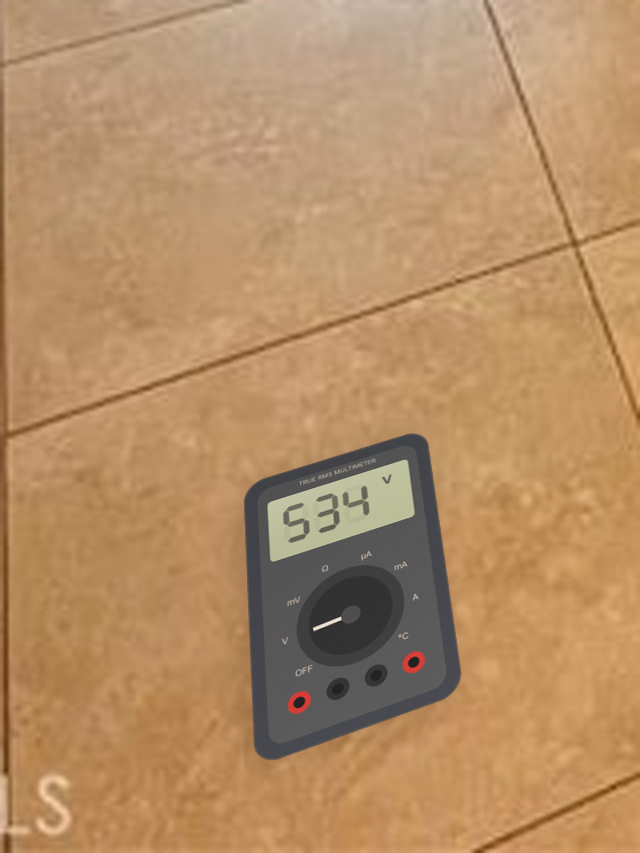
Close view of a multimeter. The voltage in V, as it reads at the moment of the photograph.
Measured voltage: 534 V
